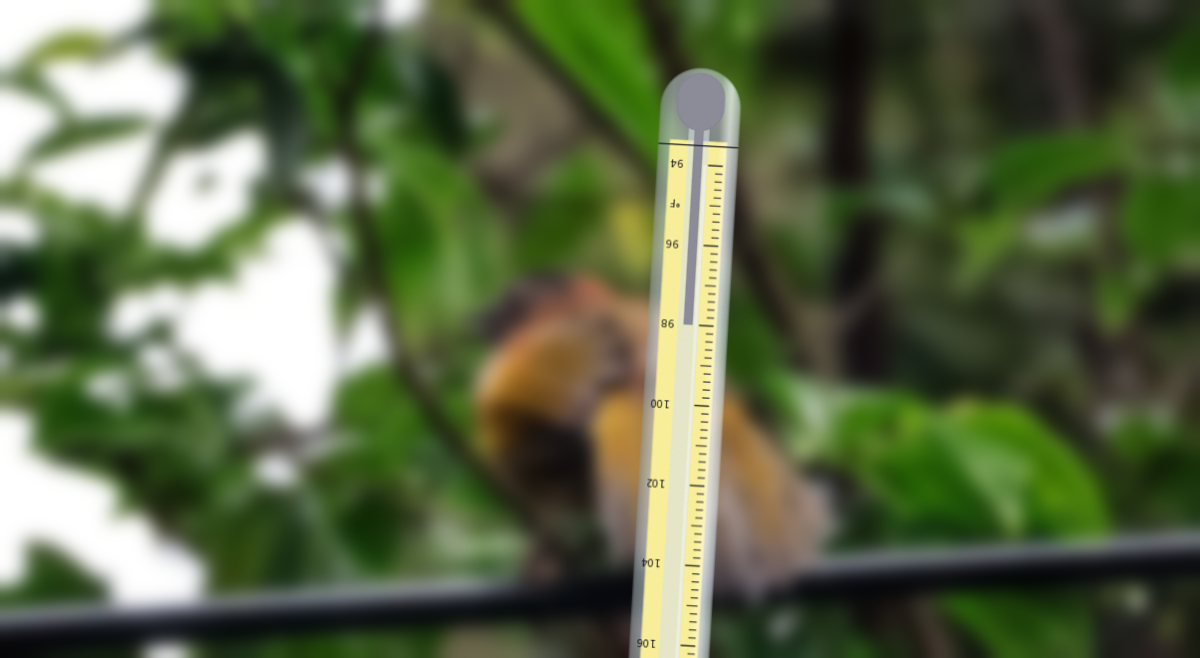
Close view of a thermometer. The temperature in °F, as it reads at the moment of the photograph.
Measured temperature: 98 °F
